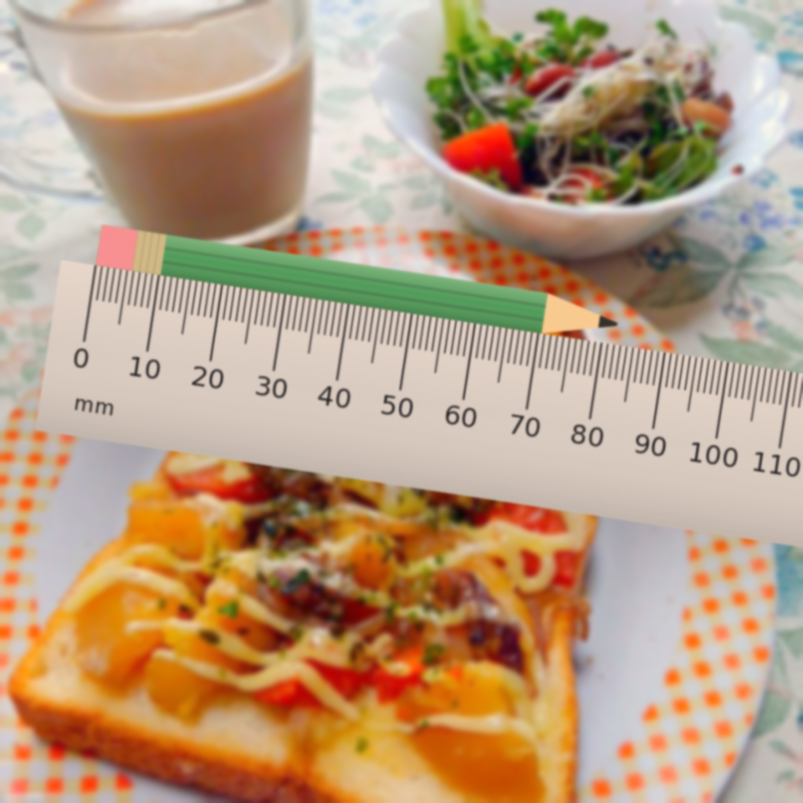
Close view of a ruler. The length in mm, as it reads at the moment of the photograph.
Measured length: 82 mm
